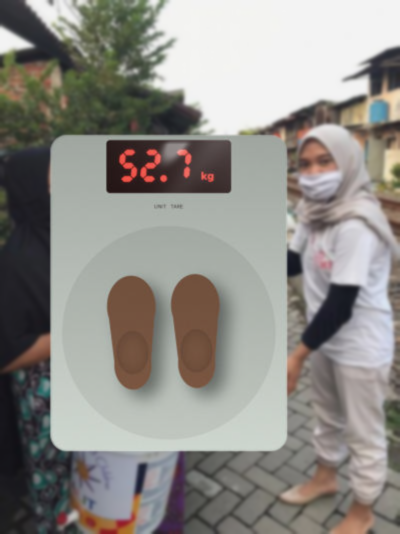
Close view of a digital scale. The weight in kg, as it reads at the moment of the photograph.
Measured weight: 52.7 kg
